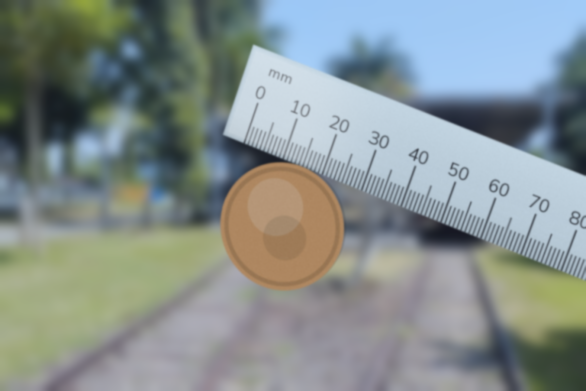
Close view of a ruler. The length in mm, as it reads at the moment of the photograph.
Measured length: 30 mm
